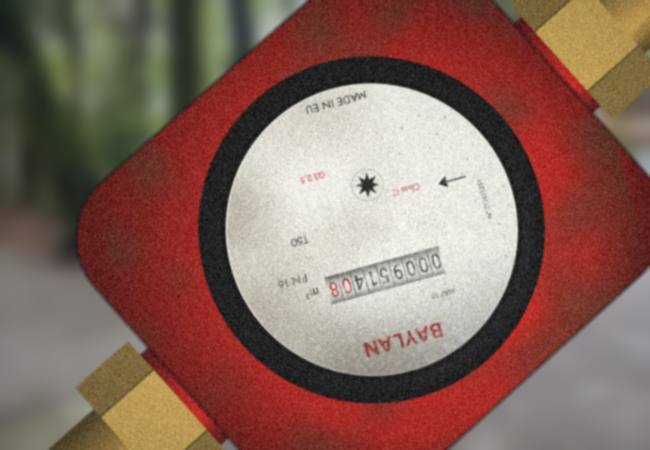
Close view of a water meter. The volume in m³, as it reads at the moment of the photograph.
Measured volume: 9514.08 m³
